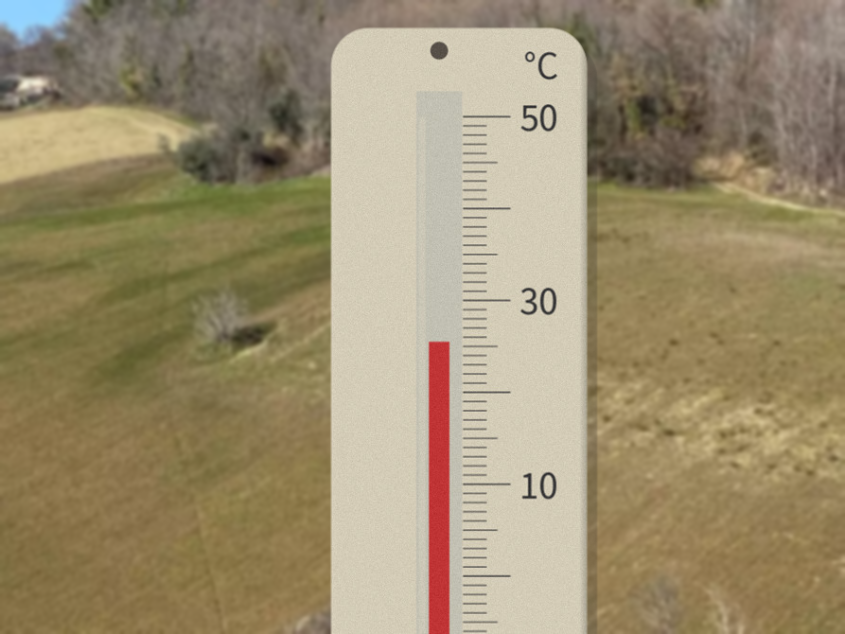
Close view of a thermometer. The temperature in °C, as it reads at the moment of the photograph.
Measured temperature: 25.5 °C
